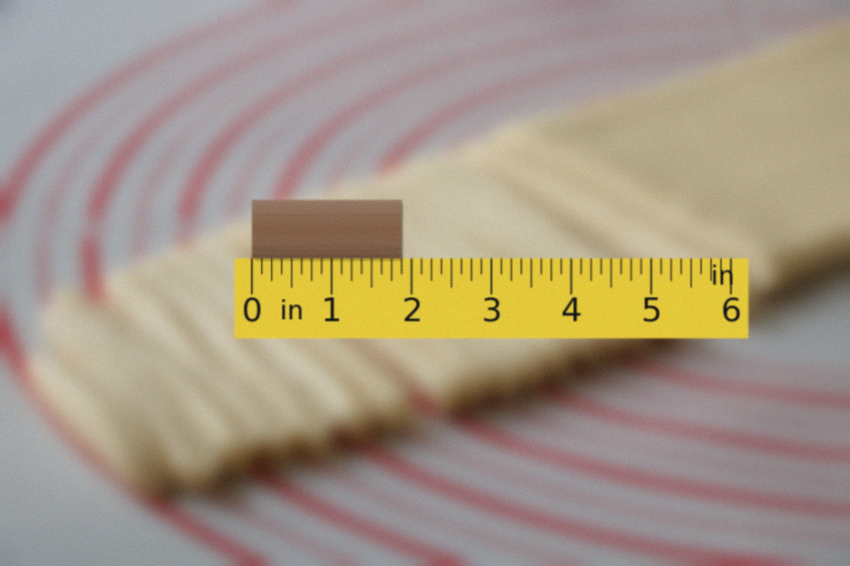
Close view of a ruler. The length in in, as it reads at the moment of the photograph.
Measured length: 1.875 in
